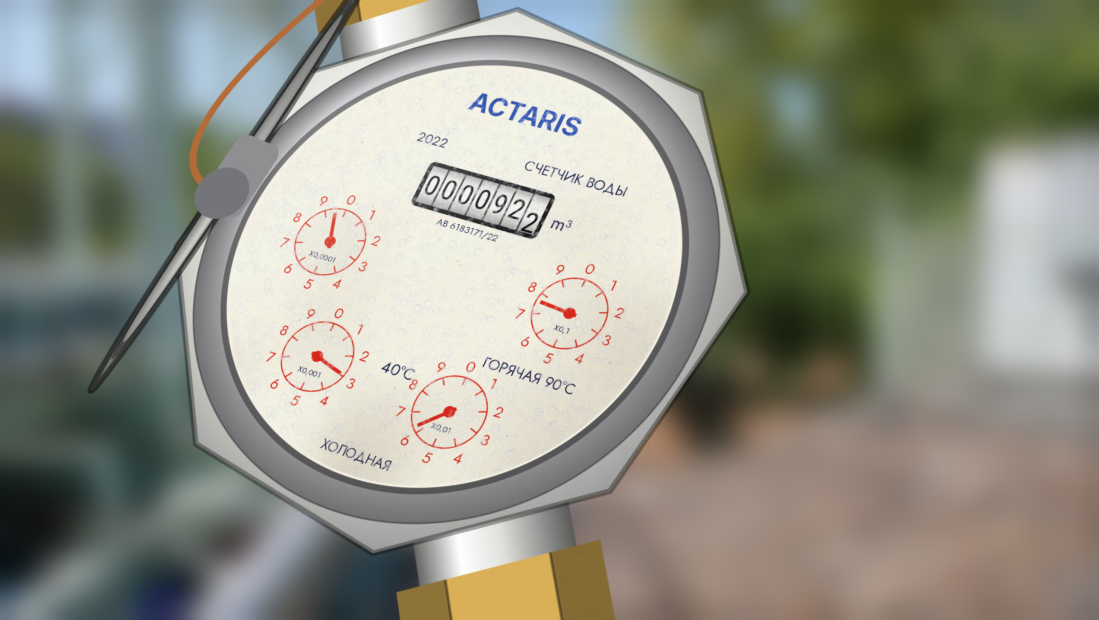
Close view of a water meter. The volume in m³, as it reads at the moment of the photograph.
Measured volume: 921.7629 m³
